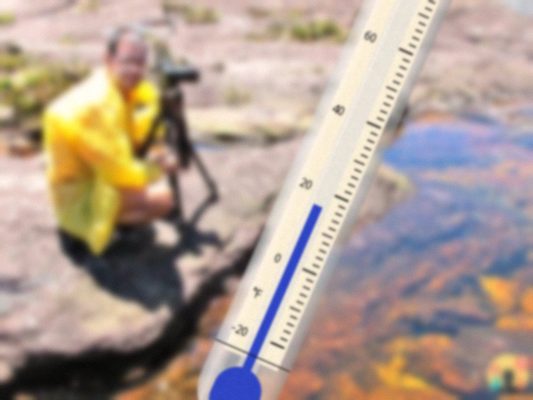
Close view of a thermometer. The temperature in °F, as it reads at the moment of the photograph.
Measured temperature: 16 °F
